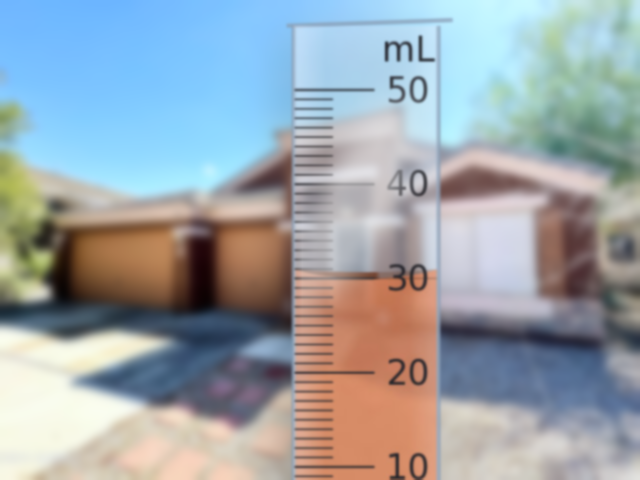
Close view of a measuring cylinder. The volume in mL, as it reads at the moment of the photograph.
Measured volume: 30 mL
